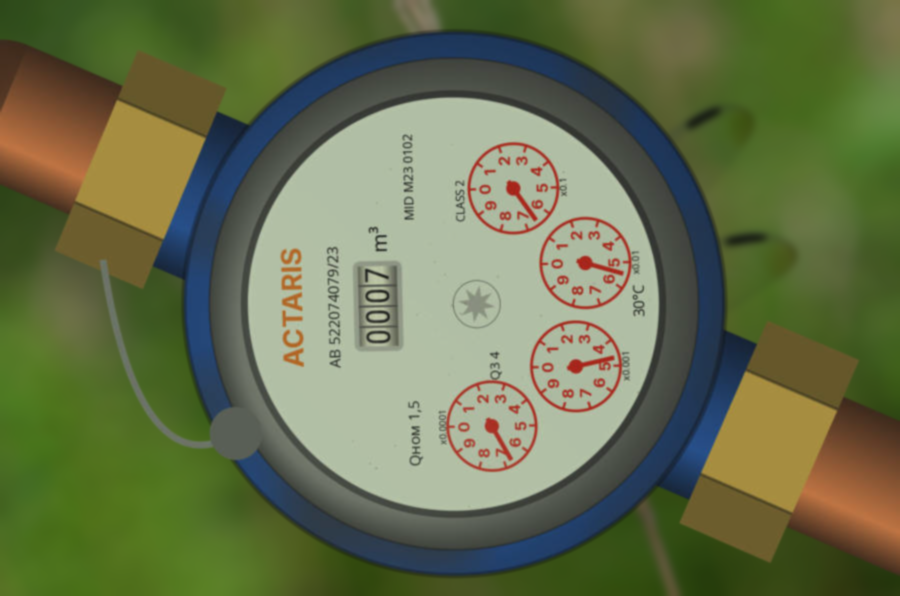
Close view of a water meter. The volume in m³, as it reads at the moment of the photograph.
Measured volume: 7.6546 m³
